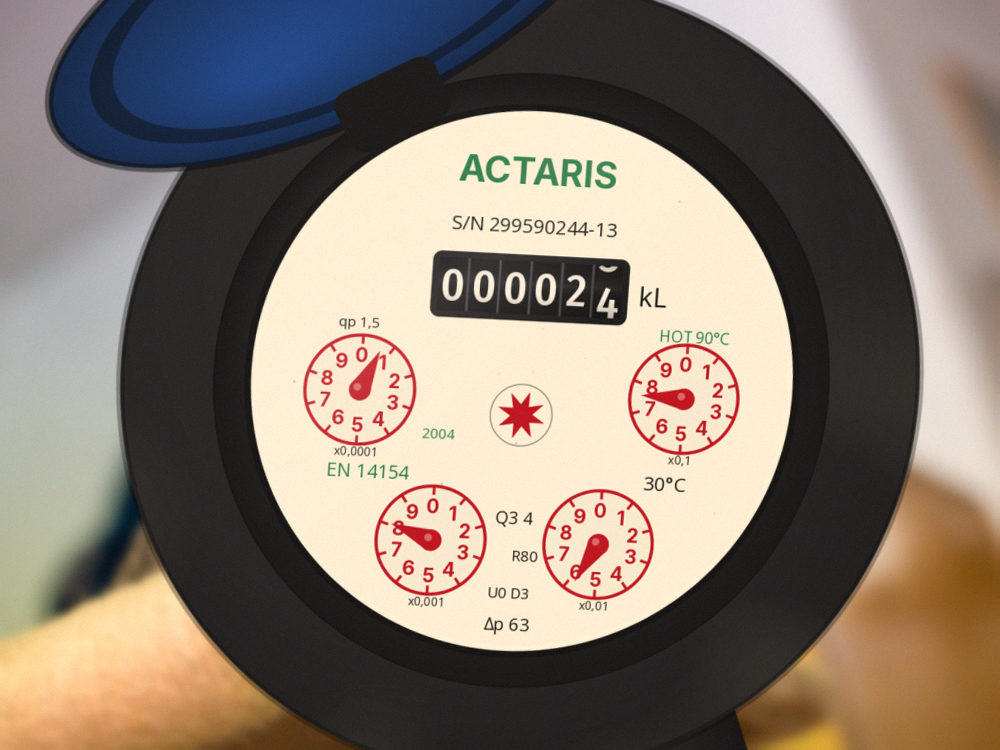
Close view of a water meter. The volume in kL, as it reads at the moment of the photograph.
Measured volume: 23.7580 kL
